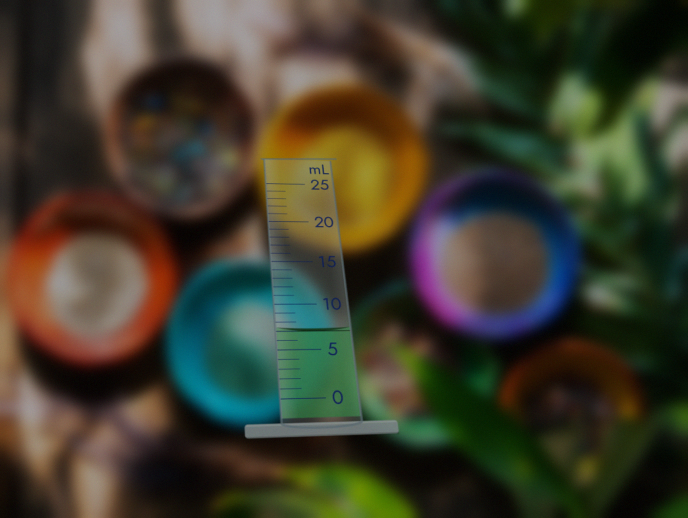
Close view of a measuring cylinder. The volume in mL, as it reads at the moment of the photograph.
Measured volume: 7 mL
